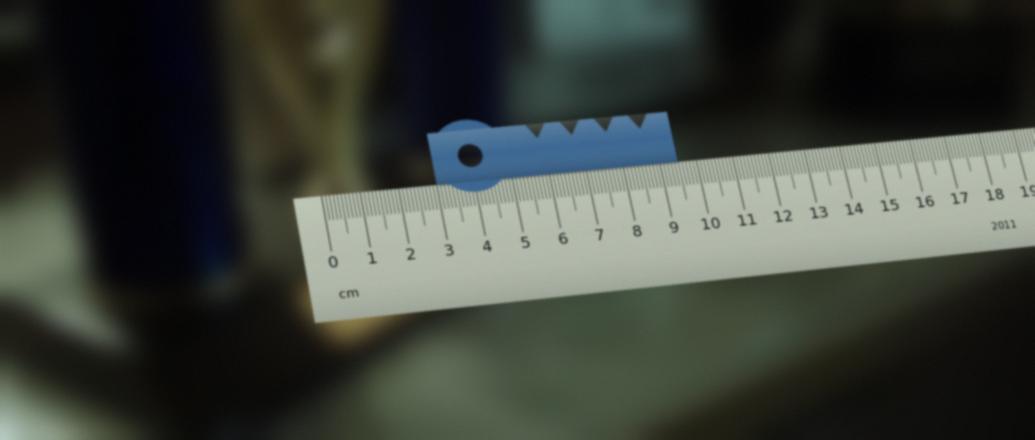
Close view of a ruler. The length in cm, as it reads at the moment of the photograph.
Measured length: 6.5 cm
